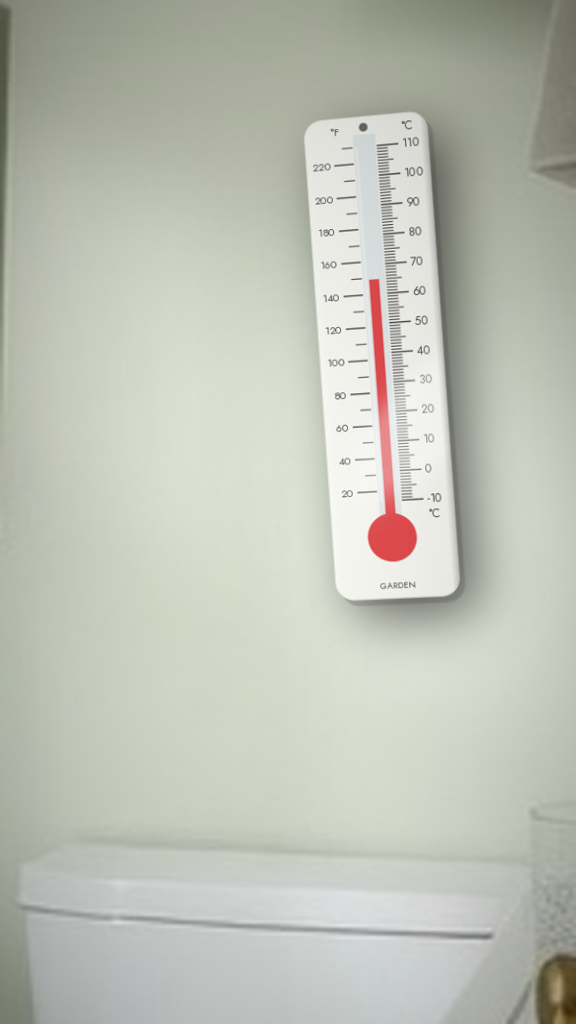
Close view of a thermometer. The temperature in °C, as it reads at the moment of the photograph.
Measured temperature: 65 °C
